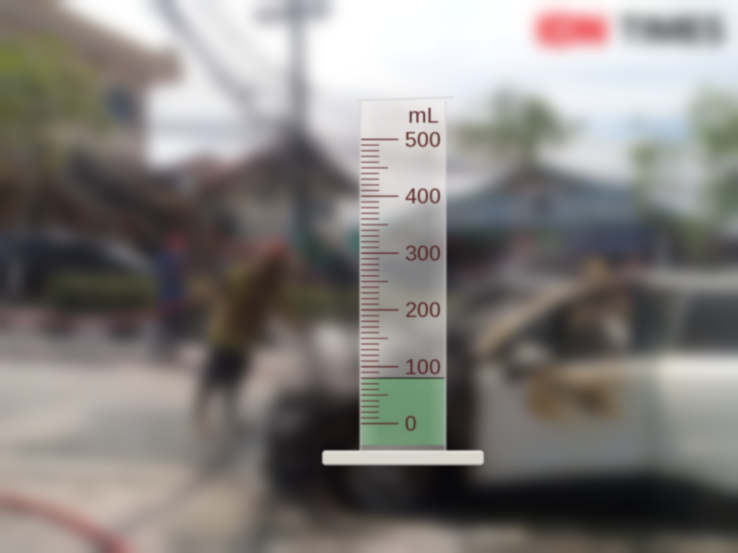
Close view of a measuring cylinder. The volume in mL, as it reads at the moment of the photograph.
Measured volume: 80 mL
